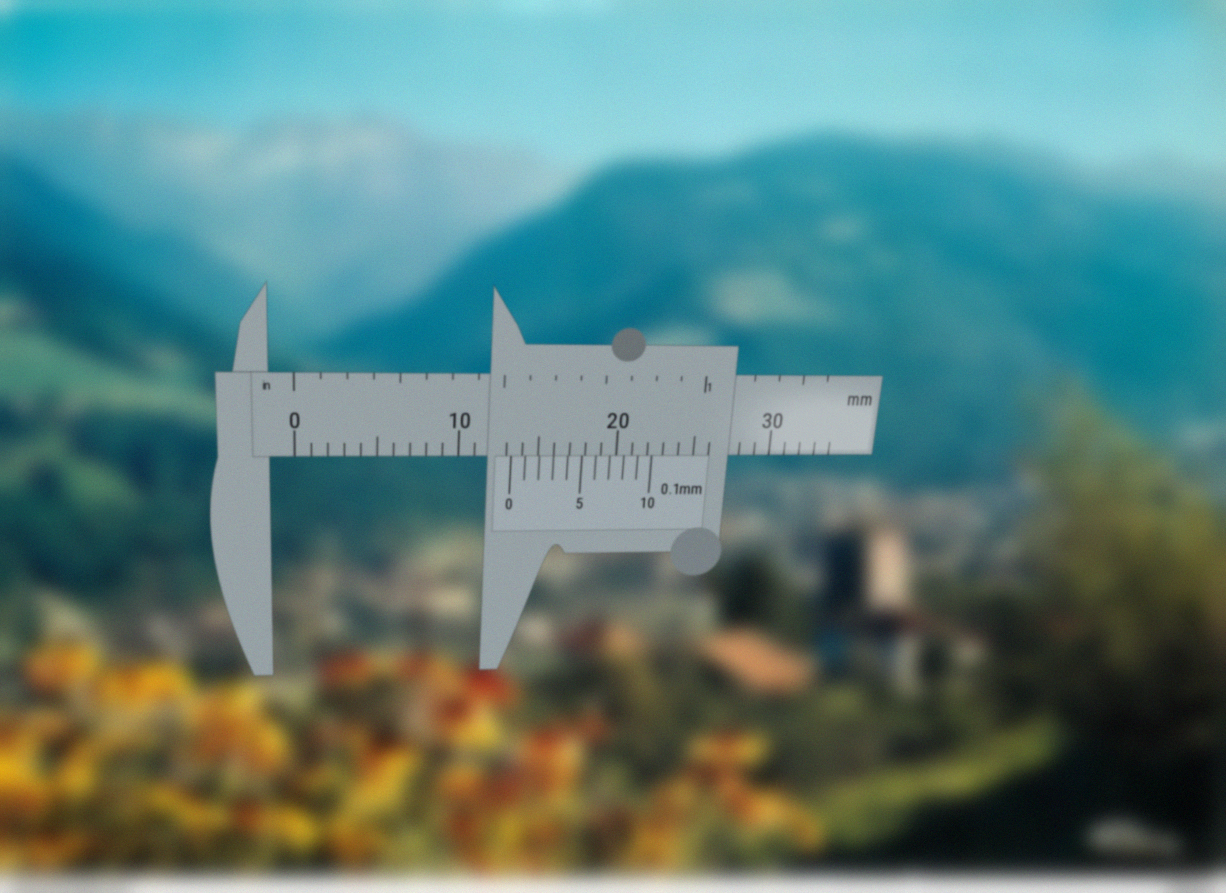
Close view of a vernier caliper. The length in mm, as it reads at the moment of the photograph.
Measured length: 13.3 mm
